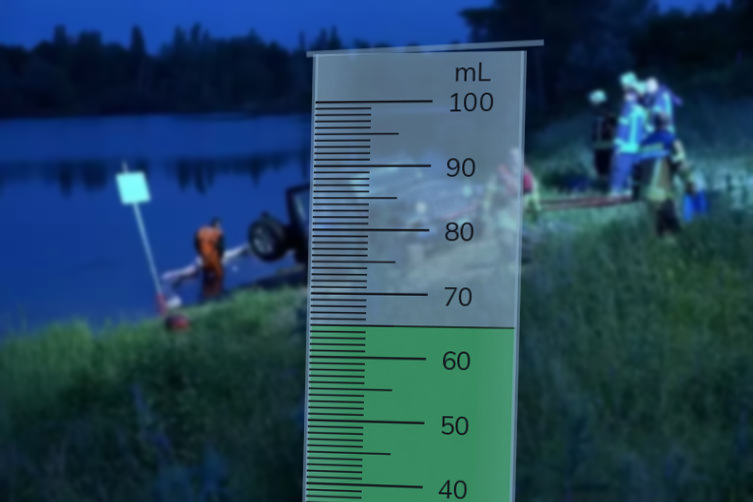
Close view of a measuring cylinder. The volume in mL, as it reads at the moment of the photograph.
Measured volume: 65 mL
